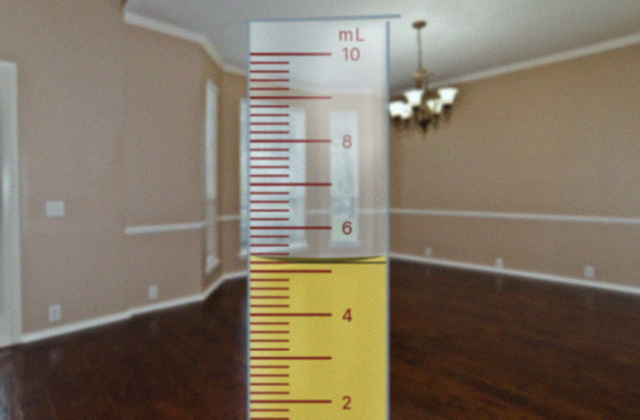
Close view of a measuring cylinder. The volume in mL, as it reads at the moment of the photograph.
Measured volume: 5.2 mL
